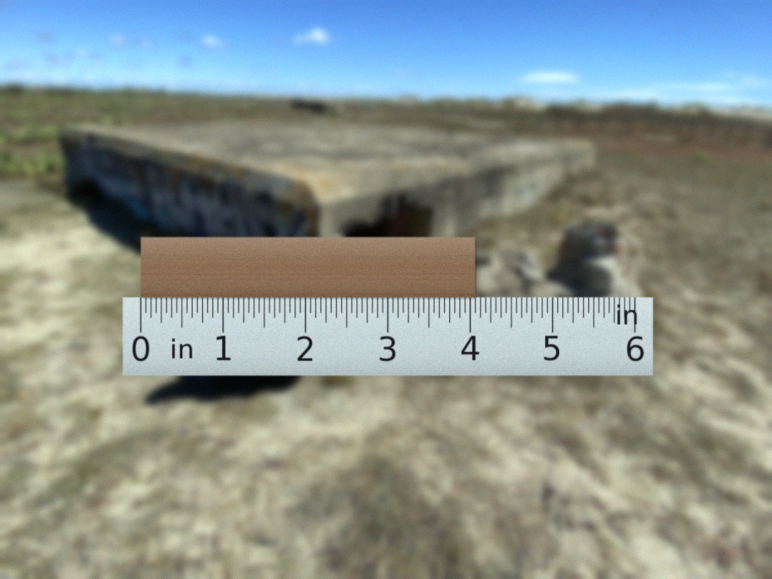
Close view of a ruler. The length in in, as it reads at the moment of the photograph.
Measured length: 4.0625 in
